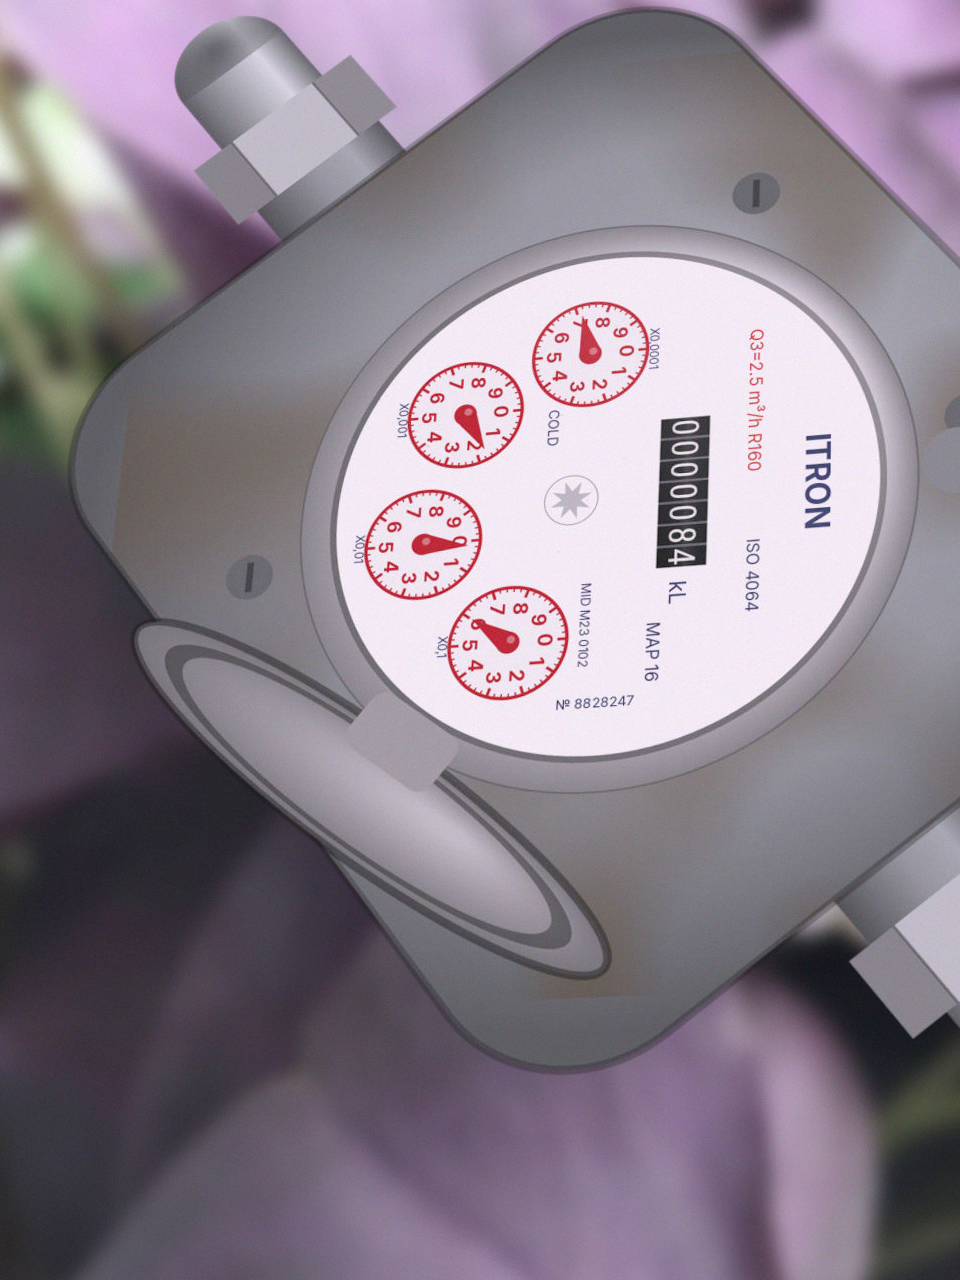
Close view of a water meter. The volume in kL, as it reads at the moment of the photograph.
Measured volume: 84.6017 kL
